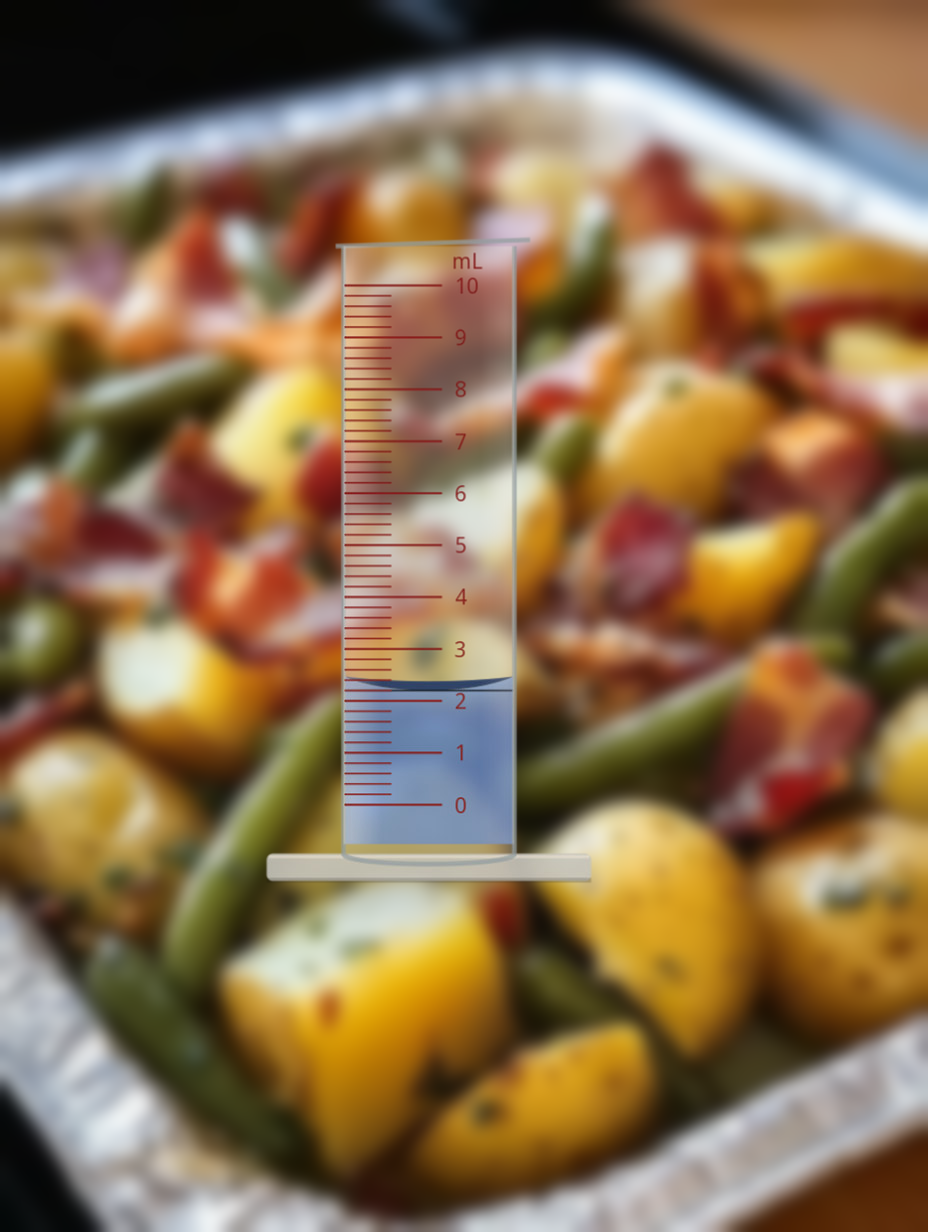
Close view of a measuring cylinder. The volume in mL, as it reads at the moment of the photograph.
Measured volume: 2.2 mL
